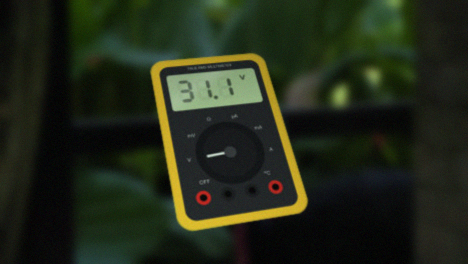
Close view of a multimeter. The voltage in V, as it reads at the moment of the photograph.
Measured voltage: 31.1 V
